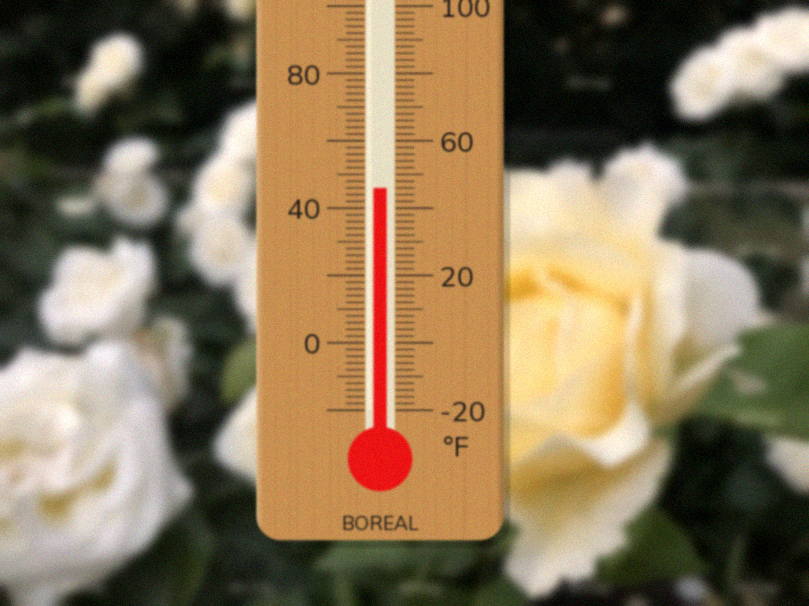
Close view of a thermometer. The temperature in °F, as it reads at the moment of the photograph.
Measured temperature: 46 °F
